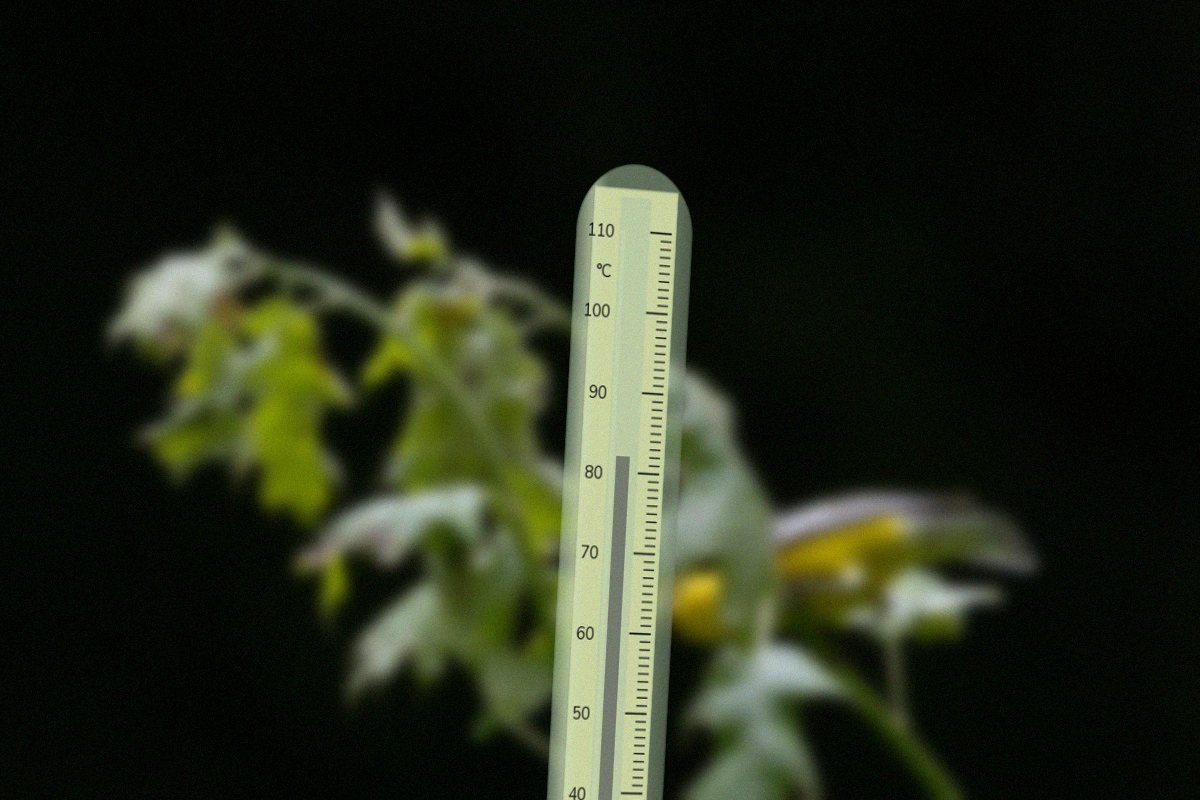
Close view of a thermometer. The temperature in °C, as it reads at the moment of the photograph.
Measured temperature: 82 °C
